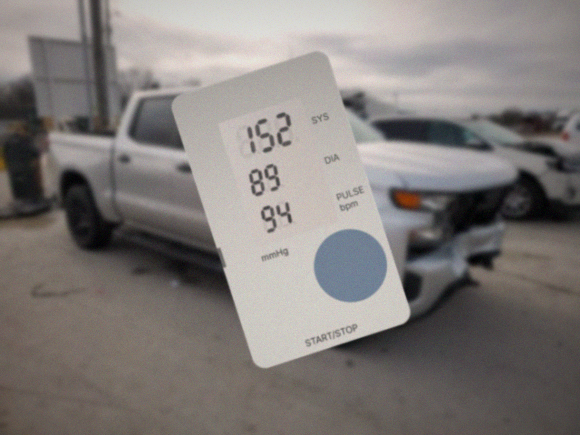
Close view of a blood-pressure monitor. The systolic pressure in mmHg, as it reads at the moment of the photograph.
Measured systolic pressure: 152 mmHg
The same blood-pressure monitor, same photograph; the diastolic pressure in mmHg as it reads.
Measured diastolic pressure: 89 mmHg
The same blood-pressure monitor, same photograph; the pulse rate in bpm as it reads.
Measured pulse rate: 94 bpm
